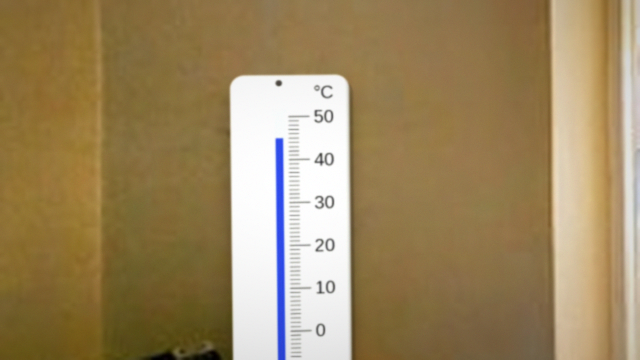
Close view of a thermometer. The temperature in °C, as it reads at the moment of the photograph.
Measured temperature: 45 °C
